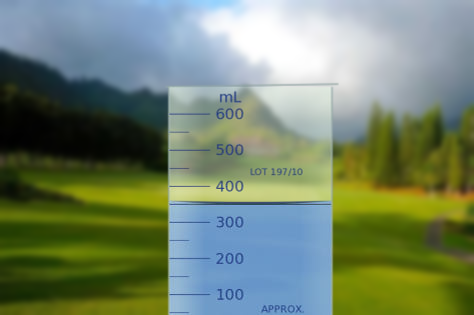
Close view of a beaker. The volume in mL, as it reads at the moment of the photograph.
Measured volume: 350 mL
